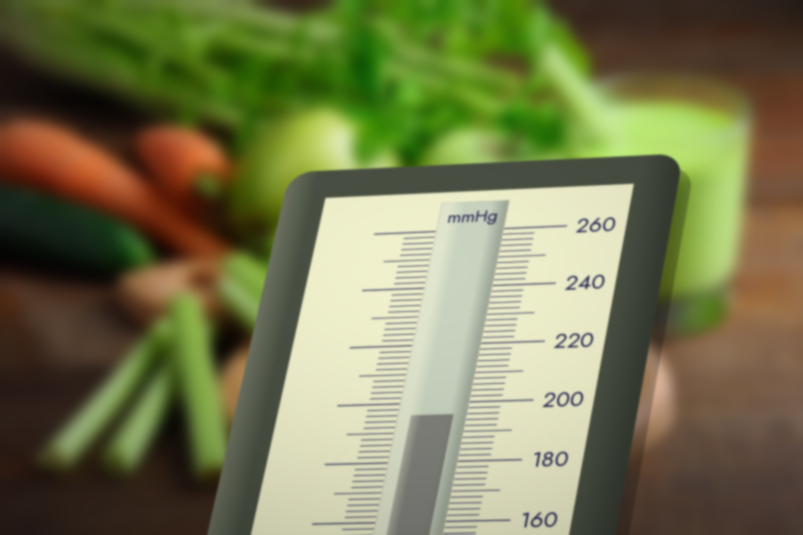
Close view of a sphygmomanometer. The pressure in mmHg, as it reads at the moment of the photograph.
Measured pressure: 196 mmHg
